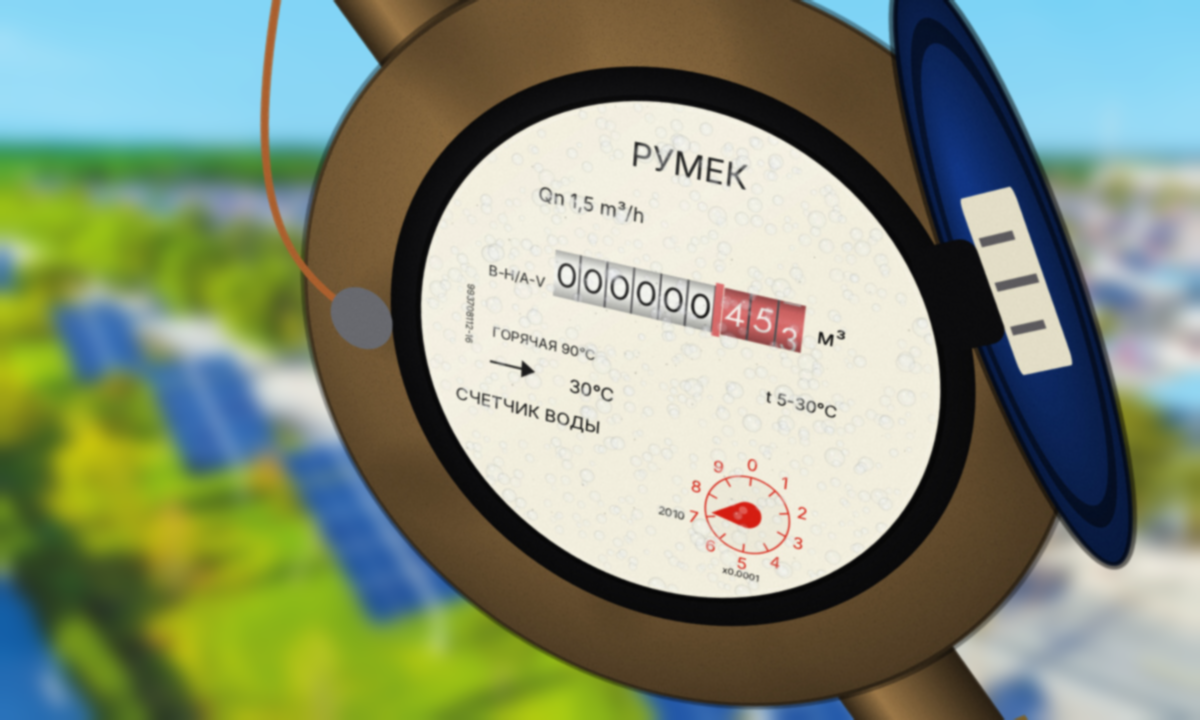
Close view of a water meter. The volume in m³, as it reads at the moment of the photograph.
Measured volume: 0.4527 m³
